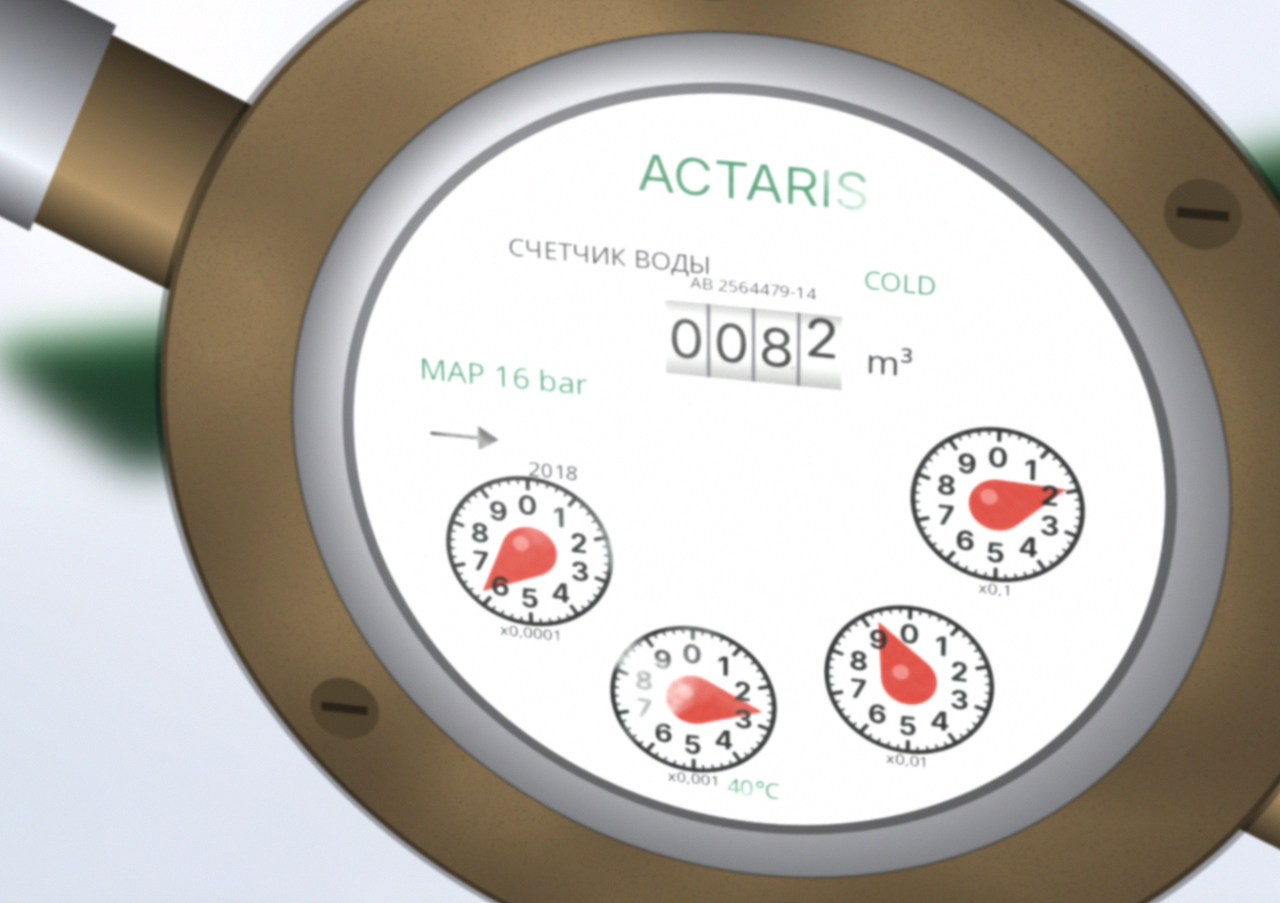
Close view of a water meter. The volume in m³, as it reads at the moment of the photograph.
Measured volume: 82.1926 m³
